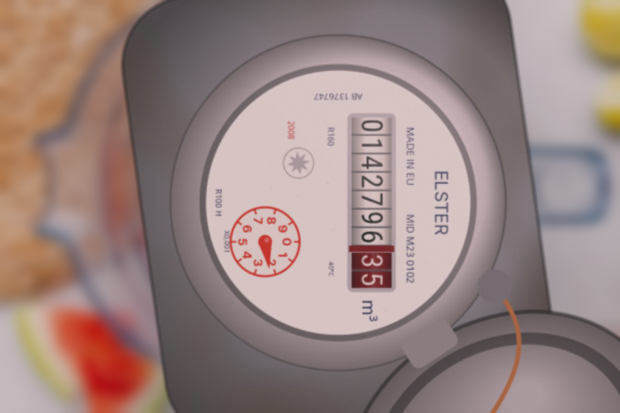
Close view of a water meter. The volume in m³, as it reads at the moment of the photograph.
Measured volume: 142796.352 m³
